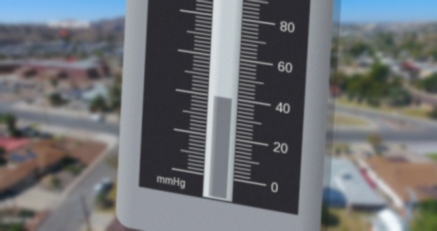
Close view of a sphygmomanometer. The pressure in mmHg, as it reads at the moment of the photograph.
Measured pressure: 40 mmHg
